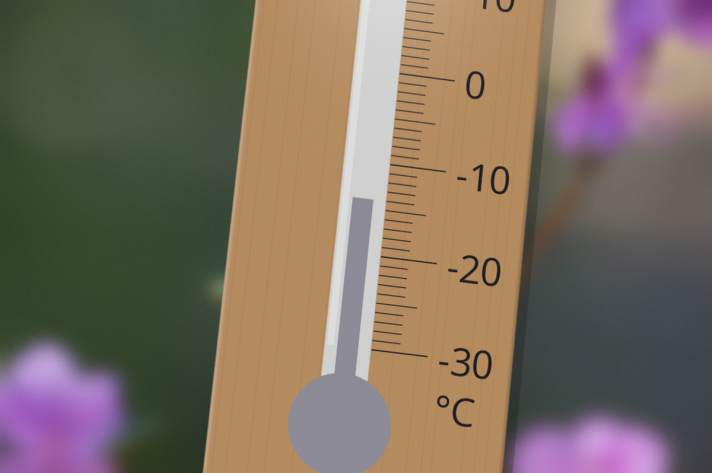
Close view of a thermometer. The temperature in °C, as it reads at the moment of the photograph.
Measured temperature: -14 °C
